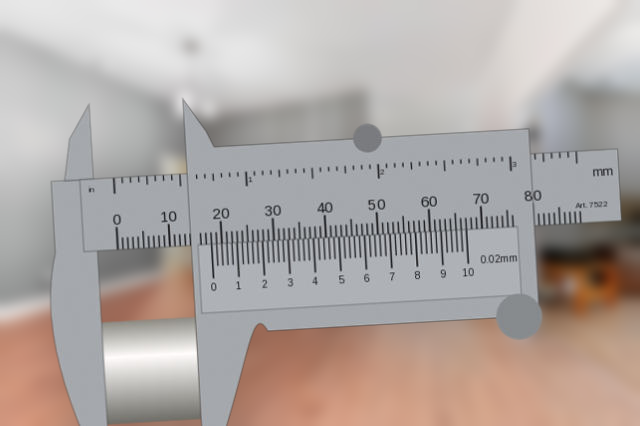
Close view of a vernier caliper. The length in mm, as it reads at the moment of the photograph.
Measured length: 18.0 mm
